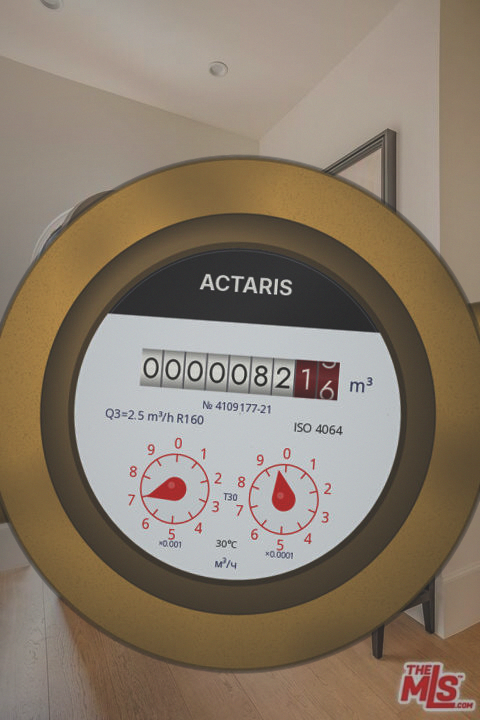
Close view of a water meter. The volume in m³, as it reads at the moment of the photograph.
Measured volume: 82.1569 m³
